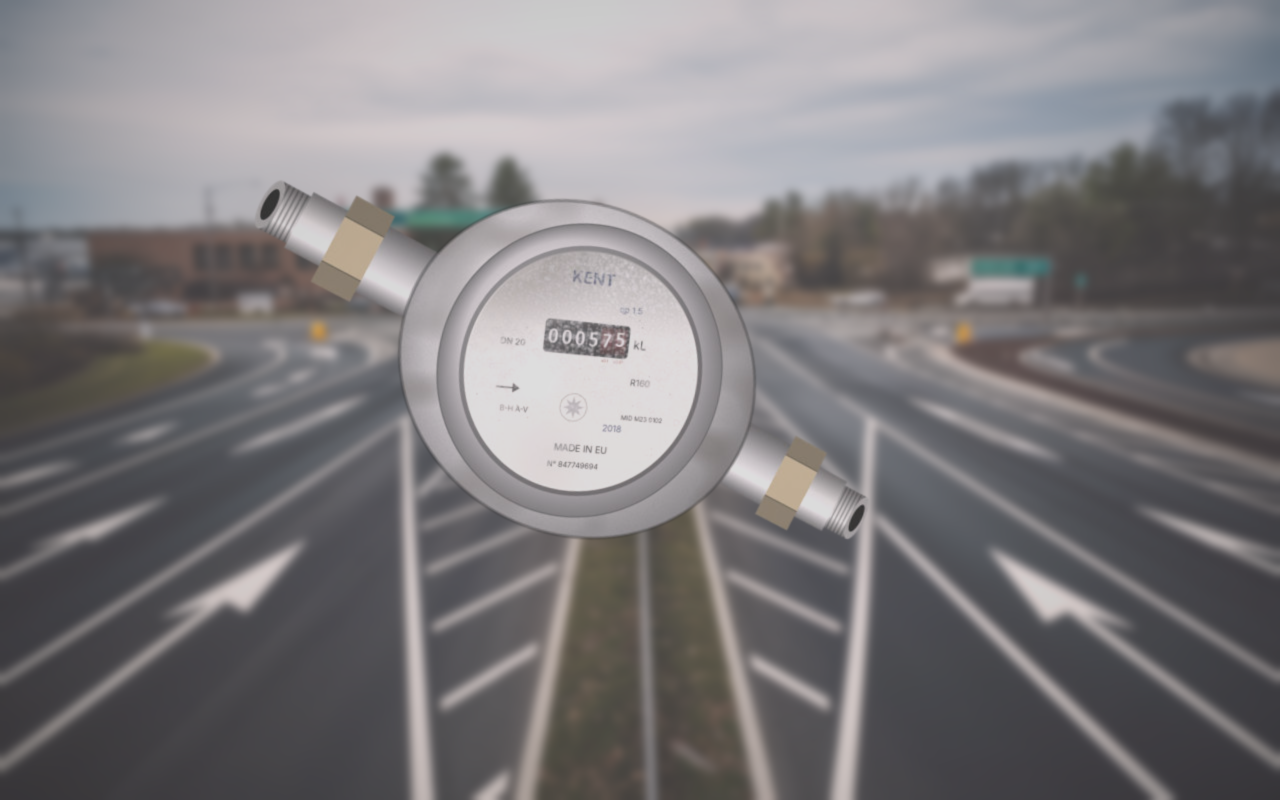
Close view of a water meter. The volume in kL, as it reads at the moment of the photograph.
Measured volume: 5.75 kL
